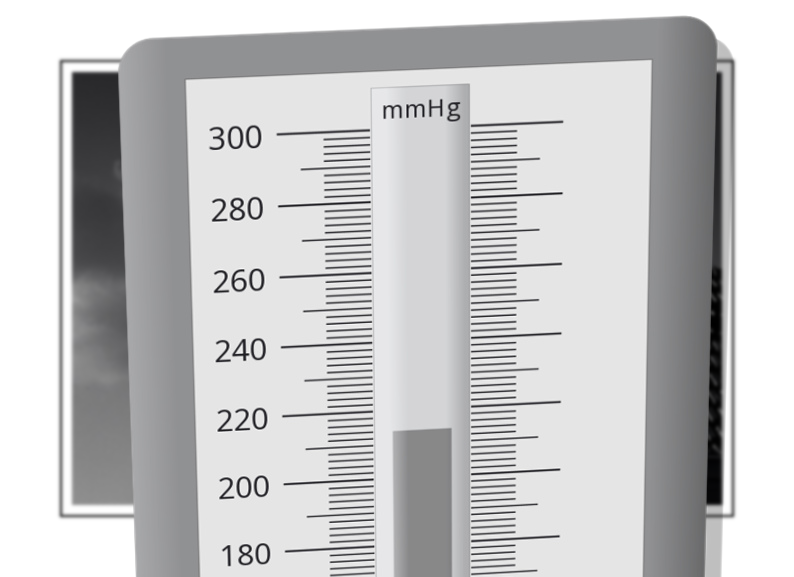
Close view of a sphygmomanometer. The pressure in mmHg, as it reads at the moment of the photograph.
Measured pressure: 214 mmHg
